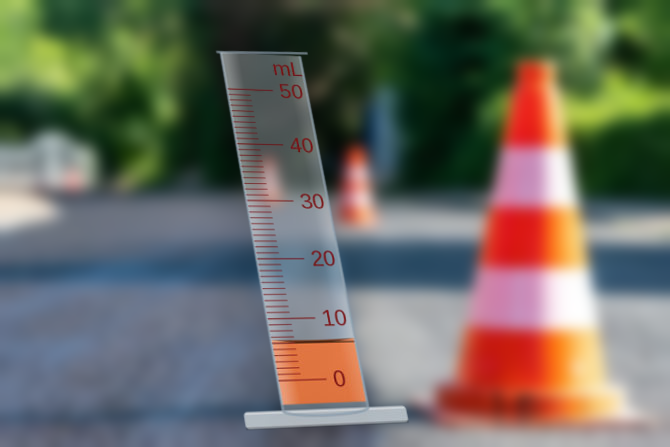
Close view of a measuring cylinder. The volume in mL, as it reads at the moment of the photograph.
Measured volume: 6 mL
